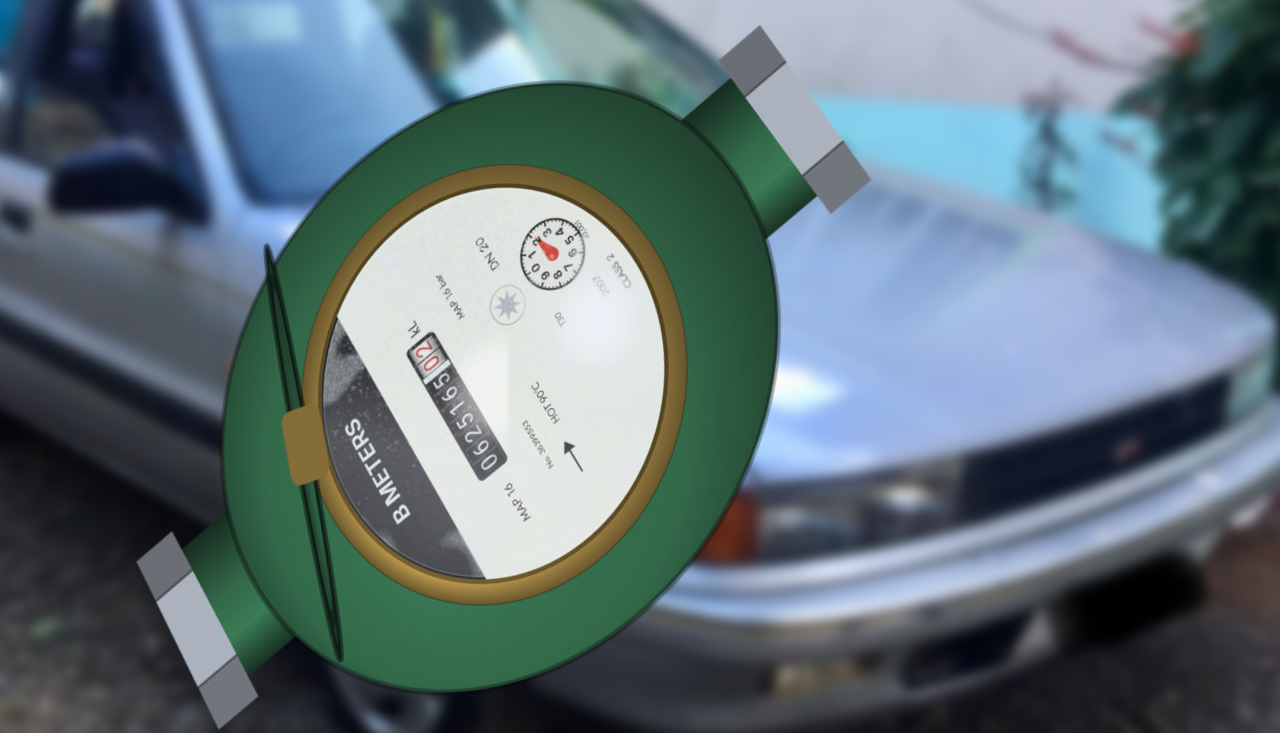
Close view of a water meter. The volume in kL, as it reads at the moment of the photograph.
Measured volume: 625165.022 kL
